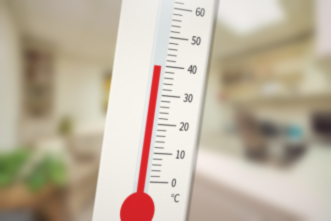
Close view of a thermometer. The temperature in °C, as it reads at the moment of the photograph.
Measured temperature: 40 °C
